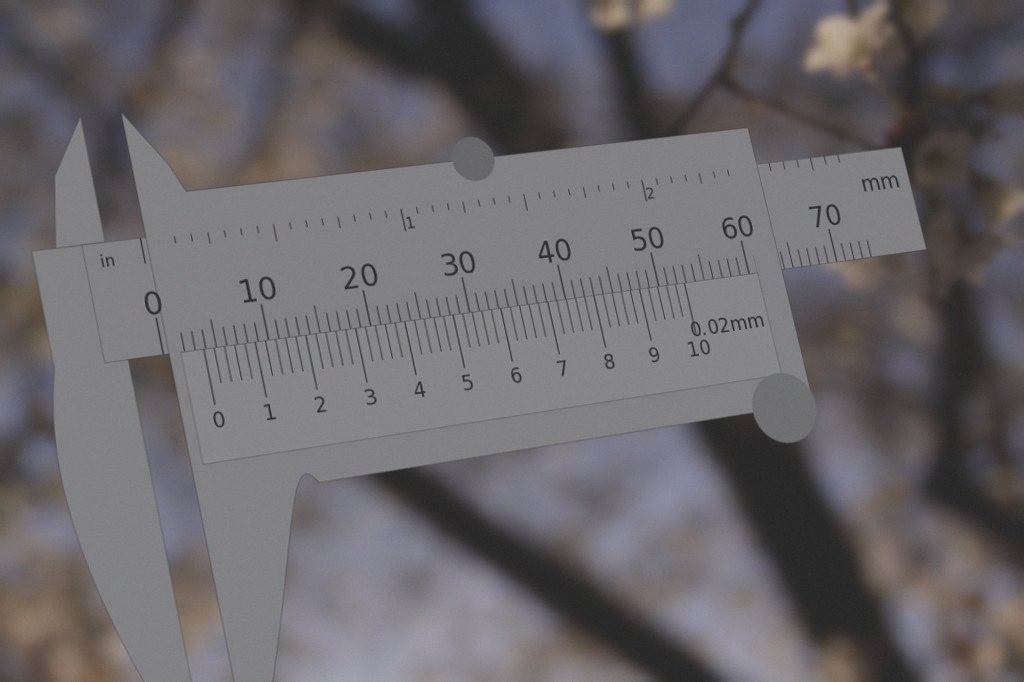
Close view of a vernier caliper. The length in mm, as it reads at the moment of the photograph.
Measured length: 3.8 mm
